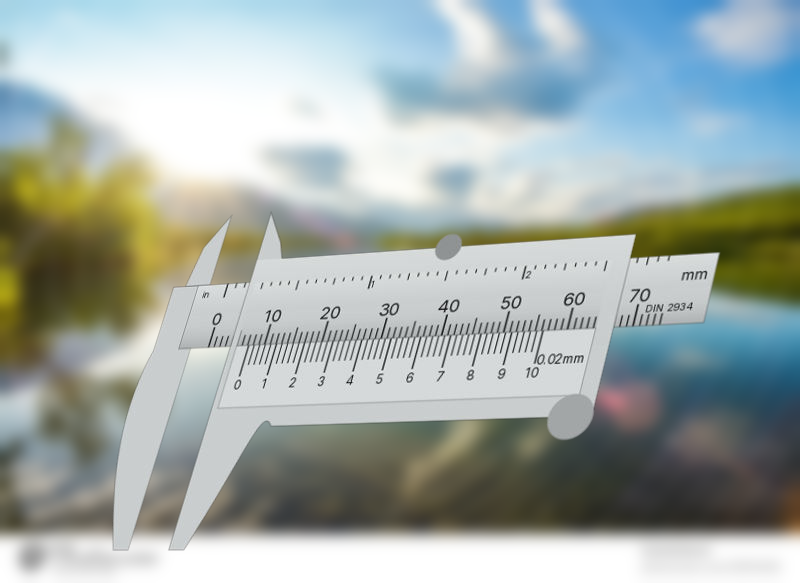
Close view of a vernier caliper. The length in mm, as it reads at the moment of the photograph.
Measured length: 7.2 mm
